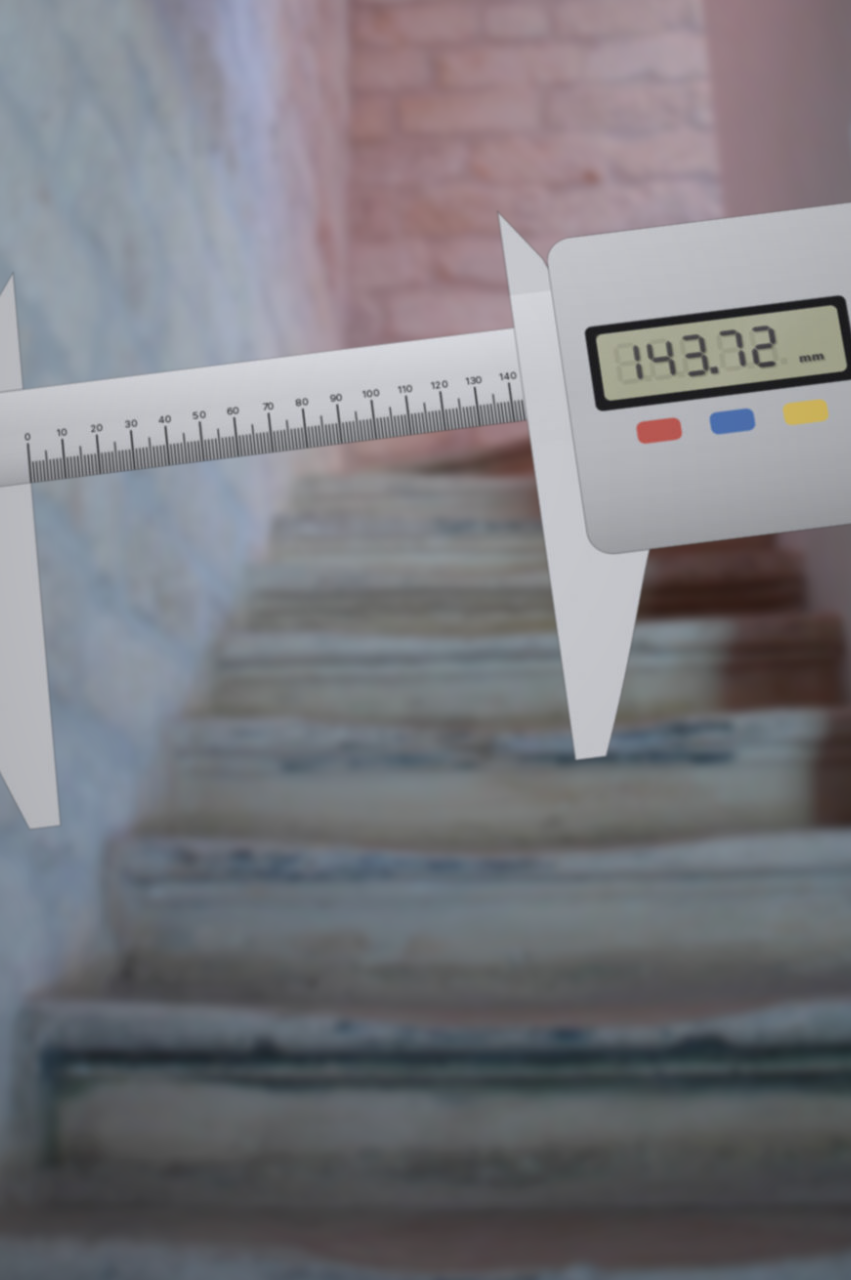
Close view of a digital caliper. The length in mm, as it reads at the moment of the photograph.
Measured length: 143.72 mm
